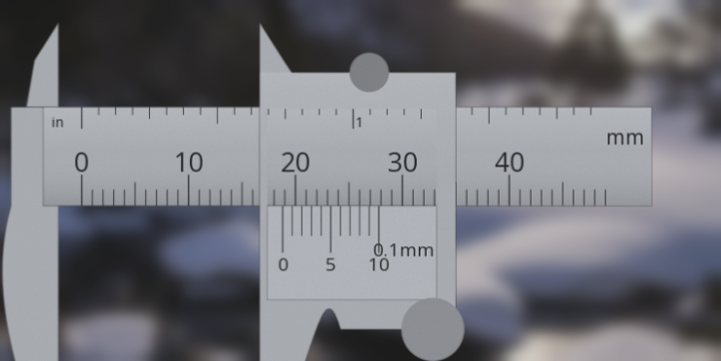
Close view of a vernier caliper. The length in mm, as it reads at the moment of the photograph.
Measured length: 18.8 mm
